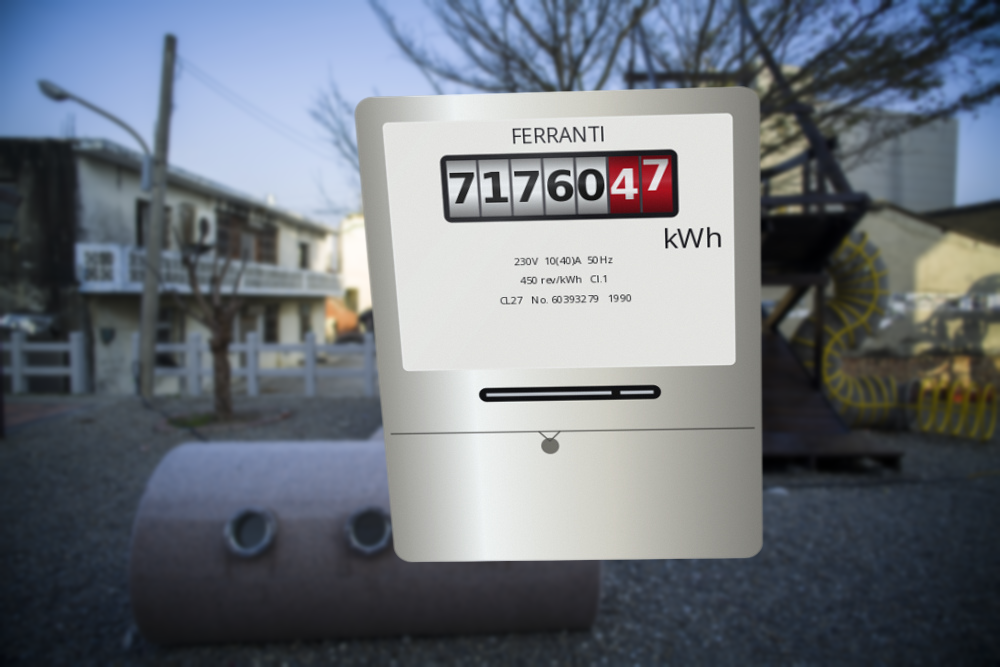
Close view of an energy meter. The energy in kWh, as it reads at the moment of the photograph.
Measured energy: 71760.47 kWh
